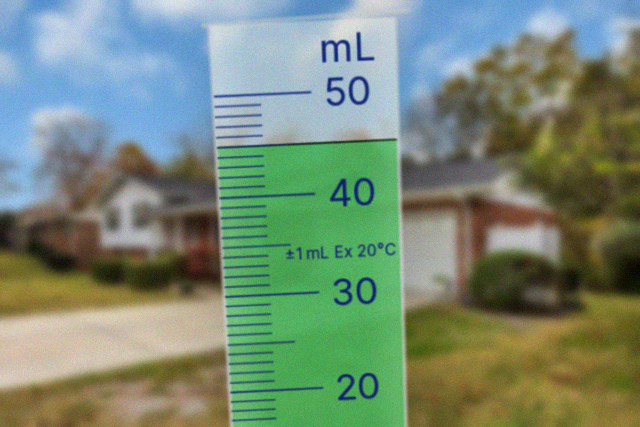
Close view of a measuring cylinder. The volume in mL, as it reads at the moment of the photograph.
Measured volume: 45 mL
